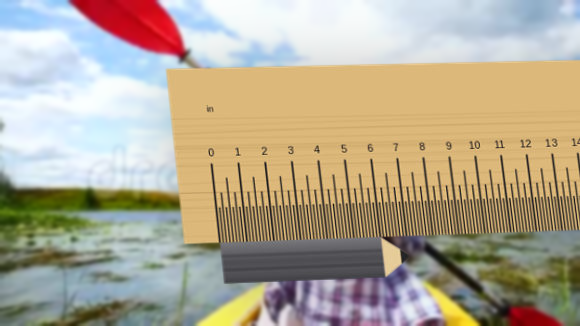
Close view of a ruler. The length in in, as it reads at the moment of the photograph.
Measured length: 7 in
